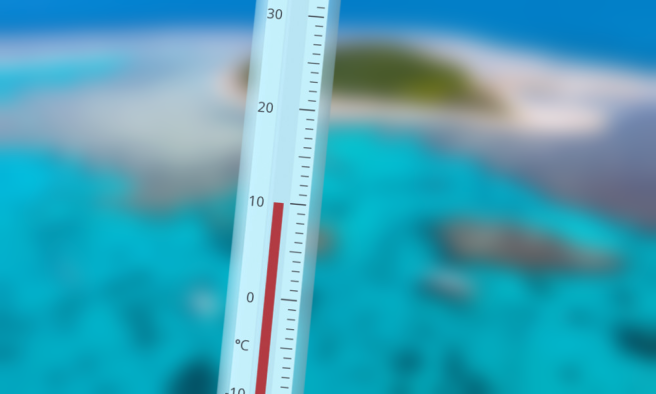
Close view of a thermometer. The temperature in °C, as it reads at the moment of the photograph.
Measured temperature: 10 °C
